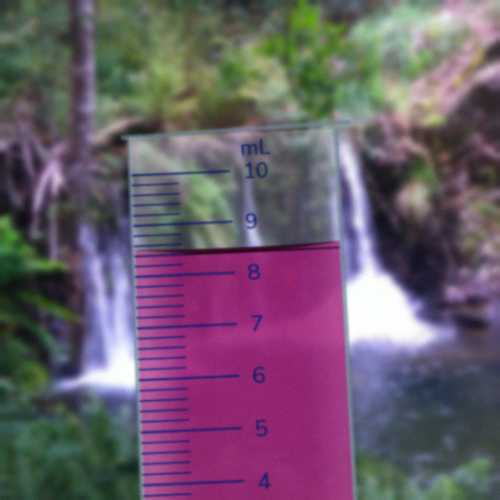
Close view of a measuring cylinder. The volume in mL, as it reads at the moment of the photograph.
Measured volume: 8.4 mL
